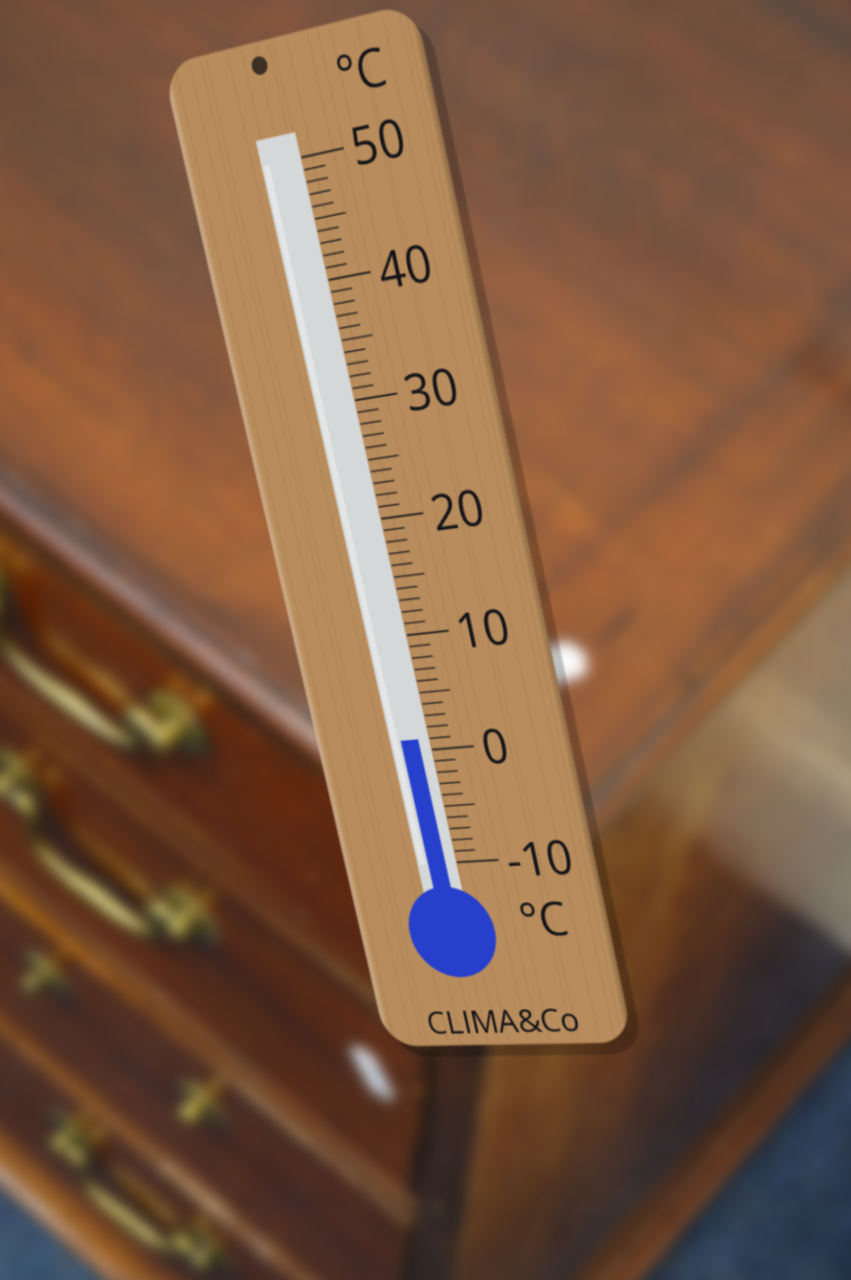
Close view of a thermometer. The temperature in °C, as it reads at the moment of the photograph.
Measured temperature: 1 °C
